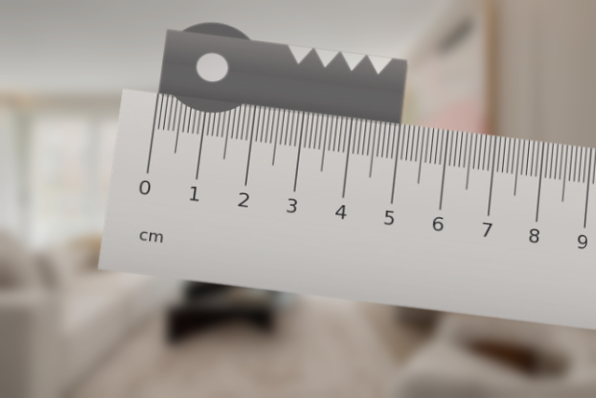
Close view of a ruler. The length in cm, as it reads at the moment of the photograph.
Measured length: 5 cm
